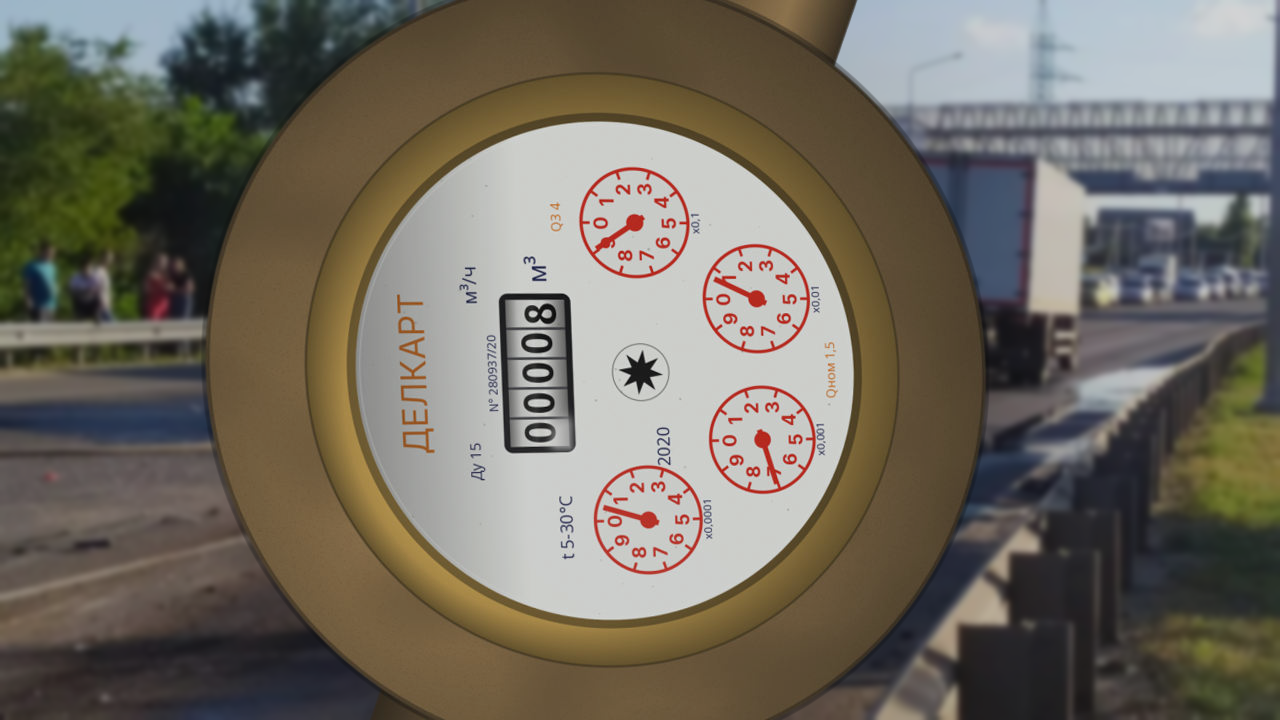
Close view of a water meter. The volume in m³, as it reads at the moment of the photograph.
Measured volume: 7.9070 m³
